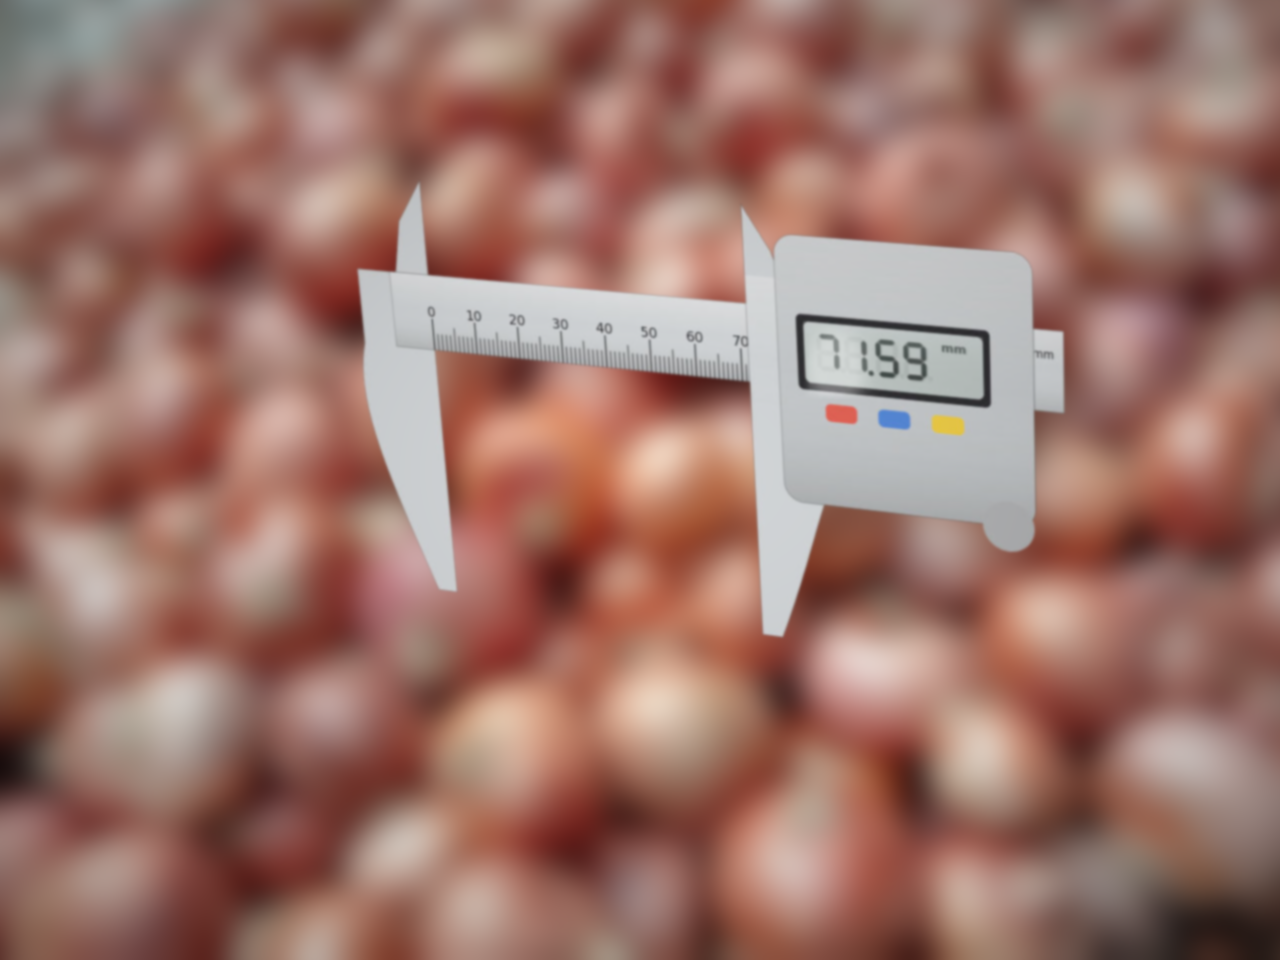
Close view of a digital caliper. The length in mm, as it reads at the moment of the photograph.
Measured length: 71.59 mm
